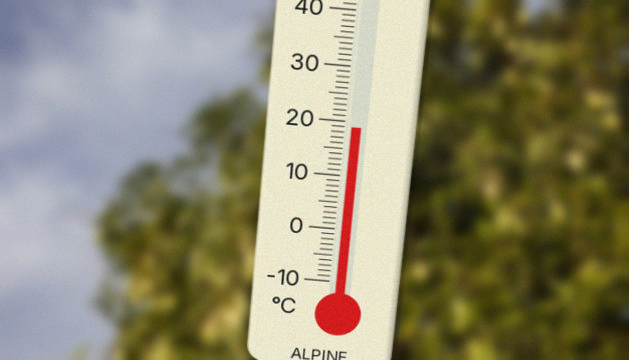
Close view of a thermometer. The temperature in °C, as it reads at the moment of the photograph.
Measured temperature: 19 °C
